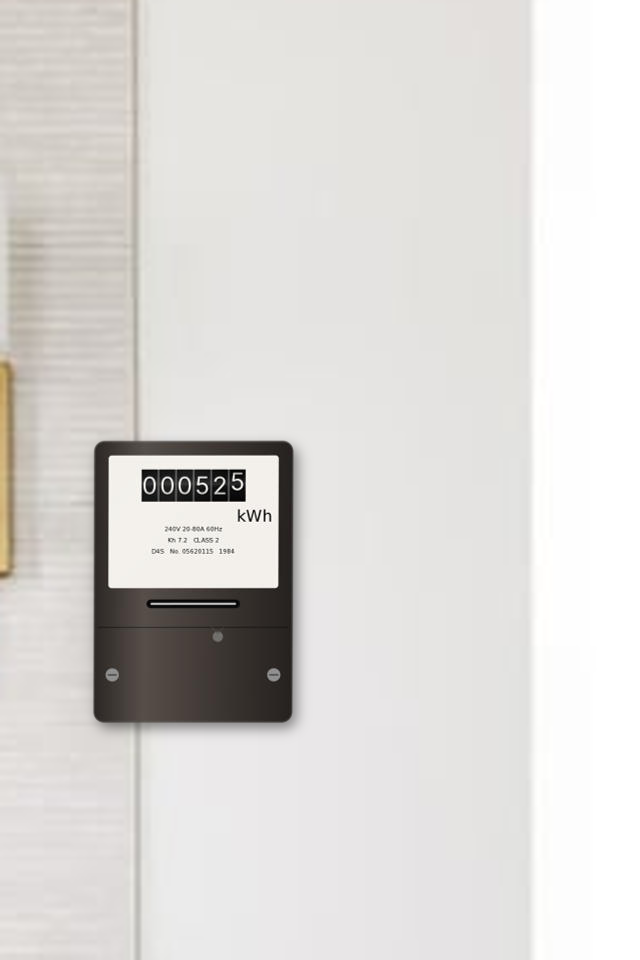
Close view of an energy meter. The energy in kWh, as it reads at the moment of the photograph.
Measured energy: 525 kWh
